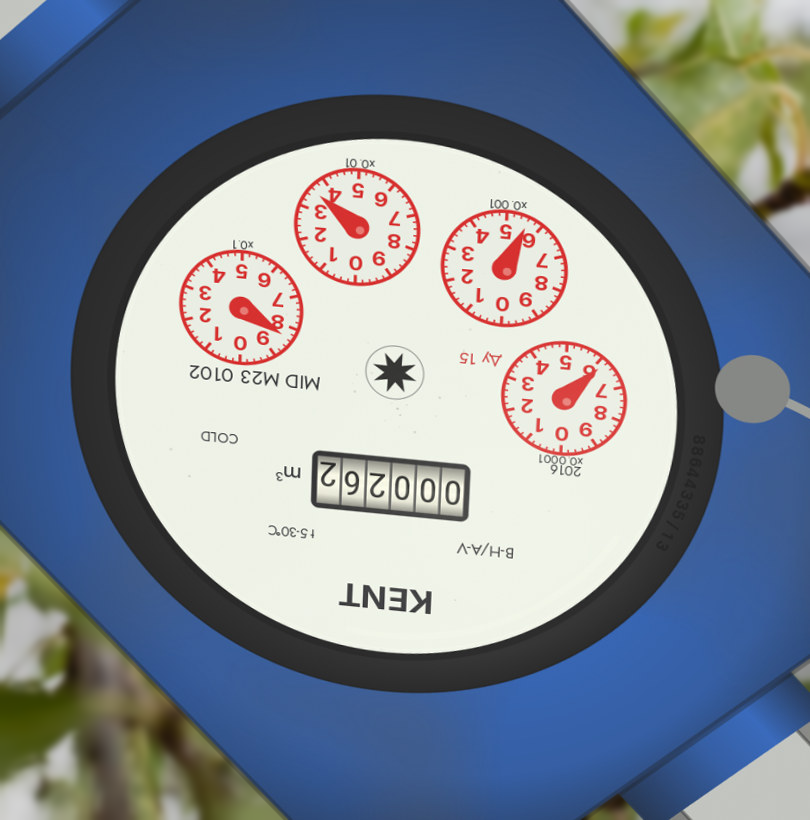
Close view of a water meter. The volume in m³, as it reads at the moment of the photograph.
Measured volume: 261.8356 m³
